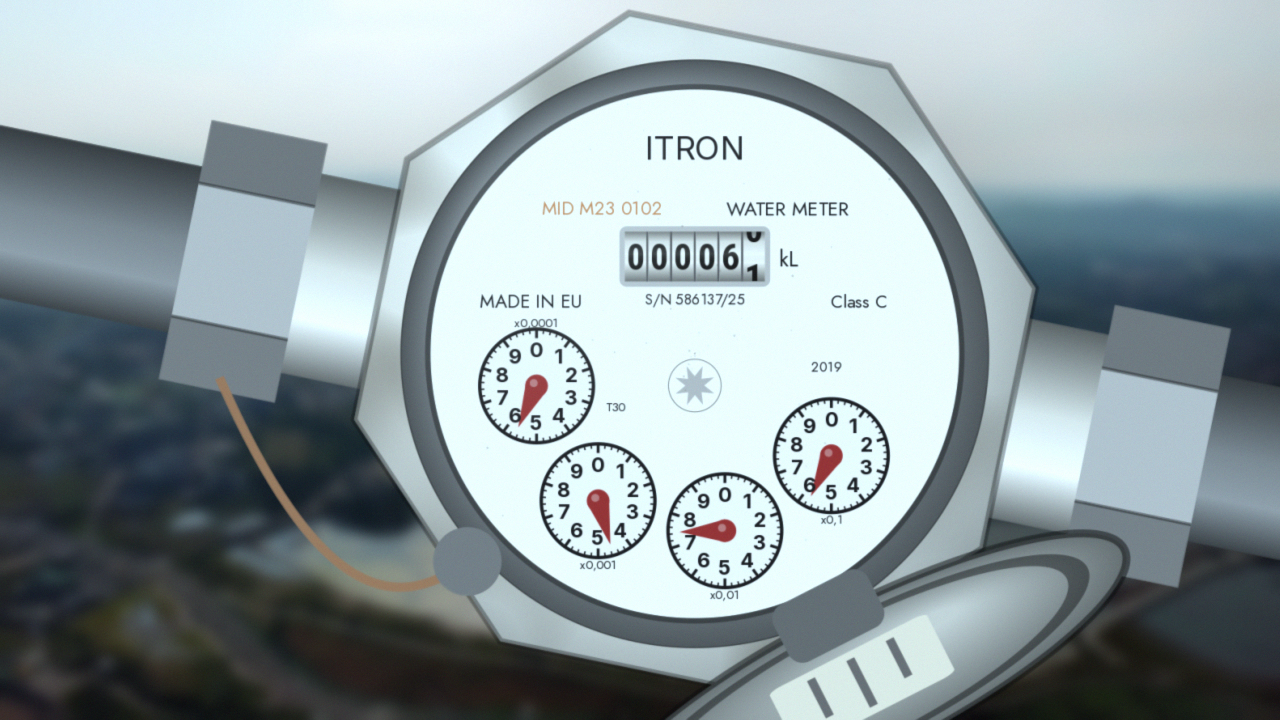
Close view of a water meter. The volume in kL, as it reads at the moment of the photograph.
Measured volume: 60.5745 kL
